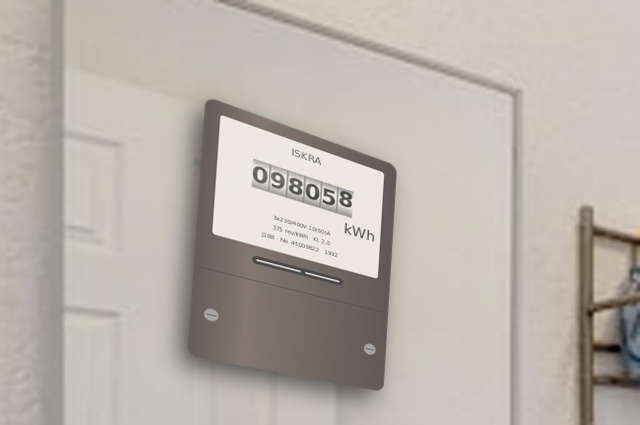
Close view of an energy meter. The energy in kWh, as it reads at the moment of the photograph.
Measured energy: 98058 kWh
